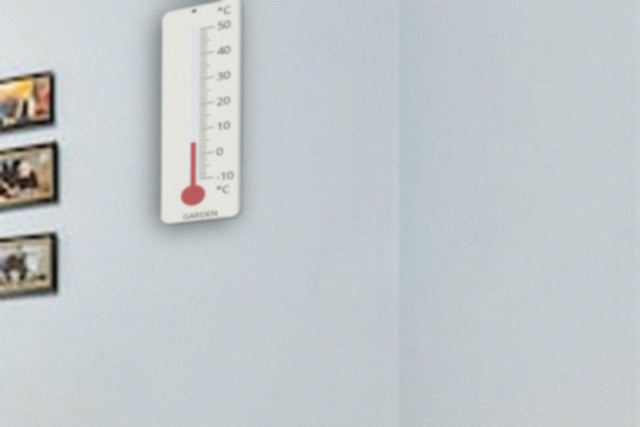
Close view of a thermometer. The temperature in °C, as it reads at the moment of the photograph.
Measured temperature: 5 °C
